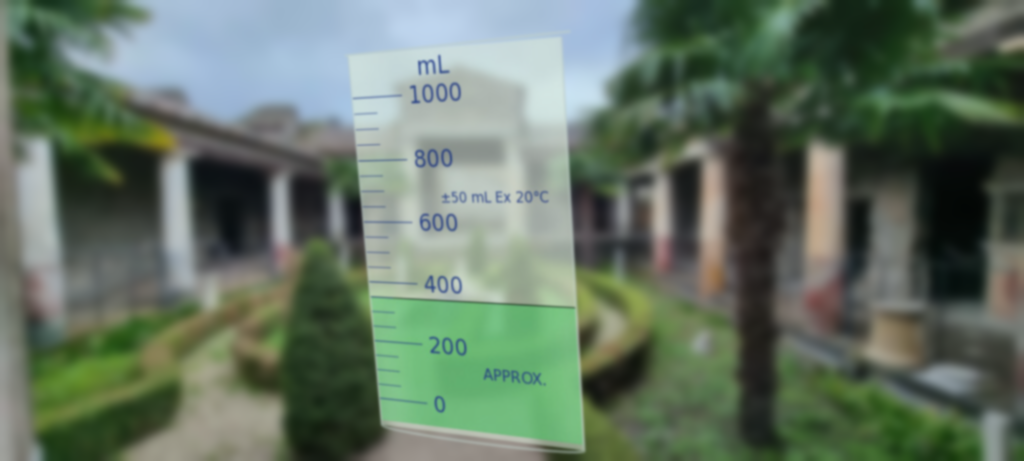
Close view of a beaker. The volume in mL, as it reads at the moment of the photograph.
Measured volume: 350 mL
